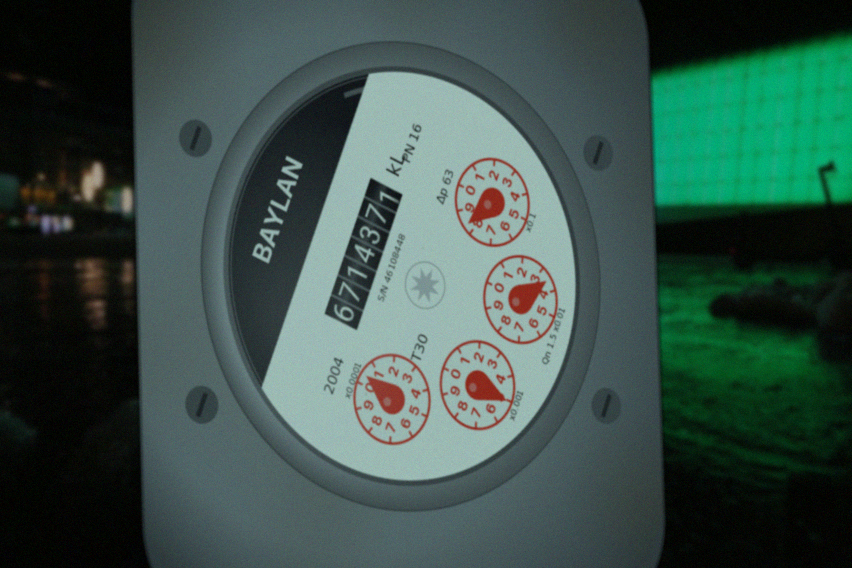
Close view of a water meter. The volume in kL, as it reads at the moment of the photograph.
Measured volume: 6714370.8350 kL
